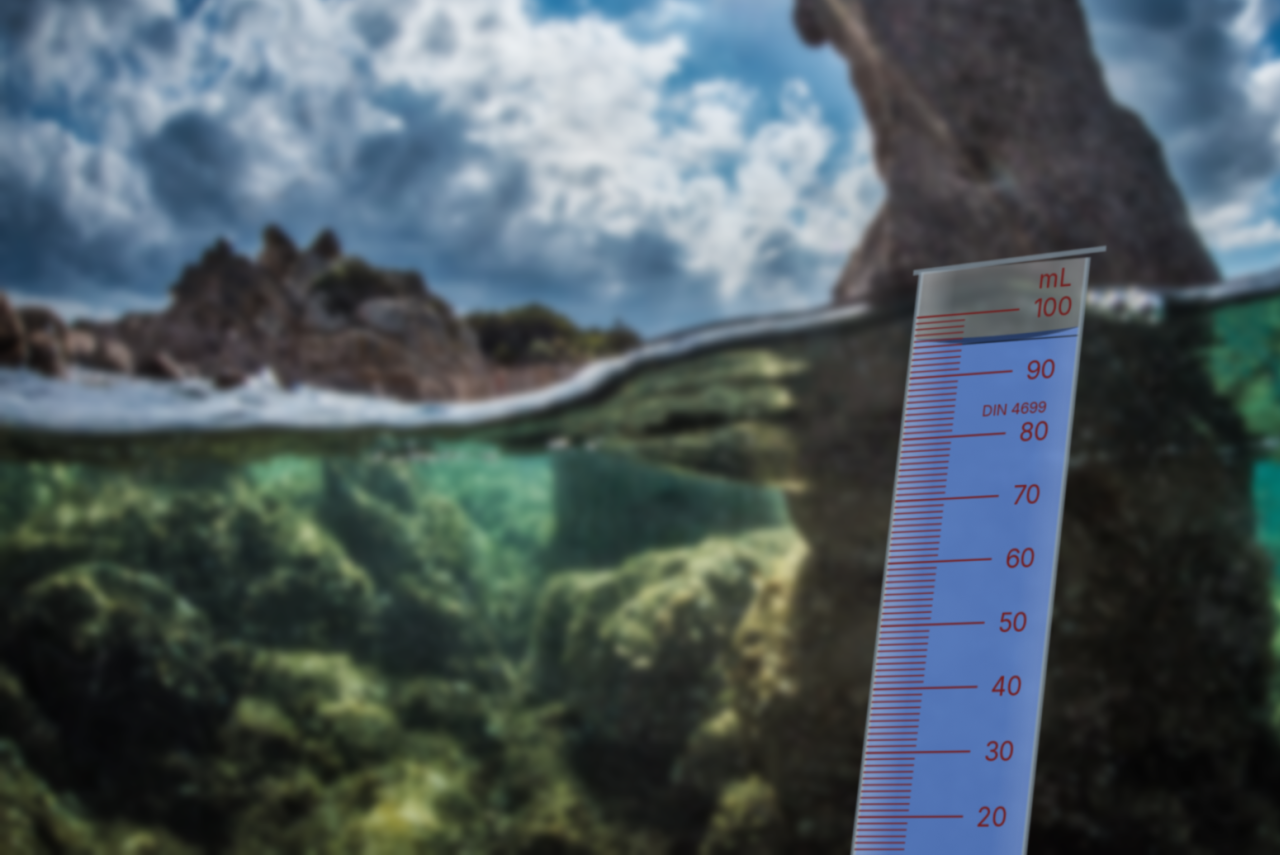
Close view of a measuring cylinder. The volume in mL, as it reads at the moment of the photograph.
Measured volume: 95 mL
